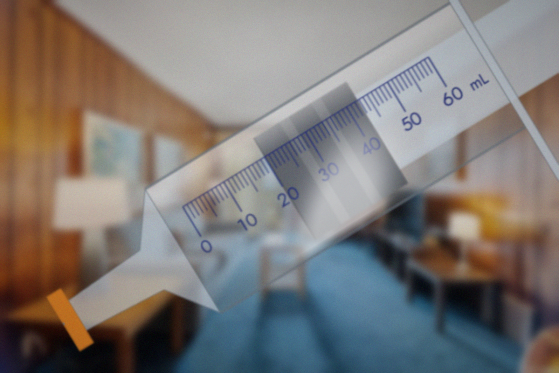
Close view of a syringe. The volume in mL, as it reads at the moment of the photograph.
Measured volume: 20 mL
